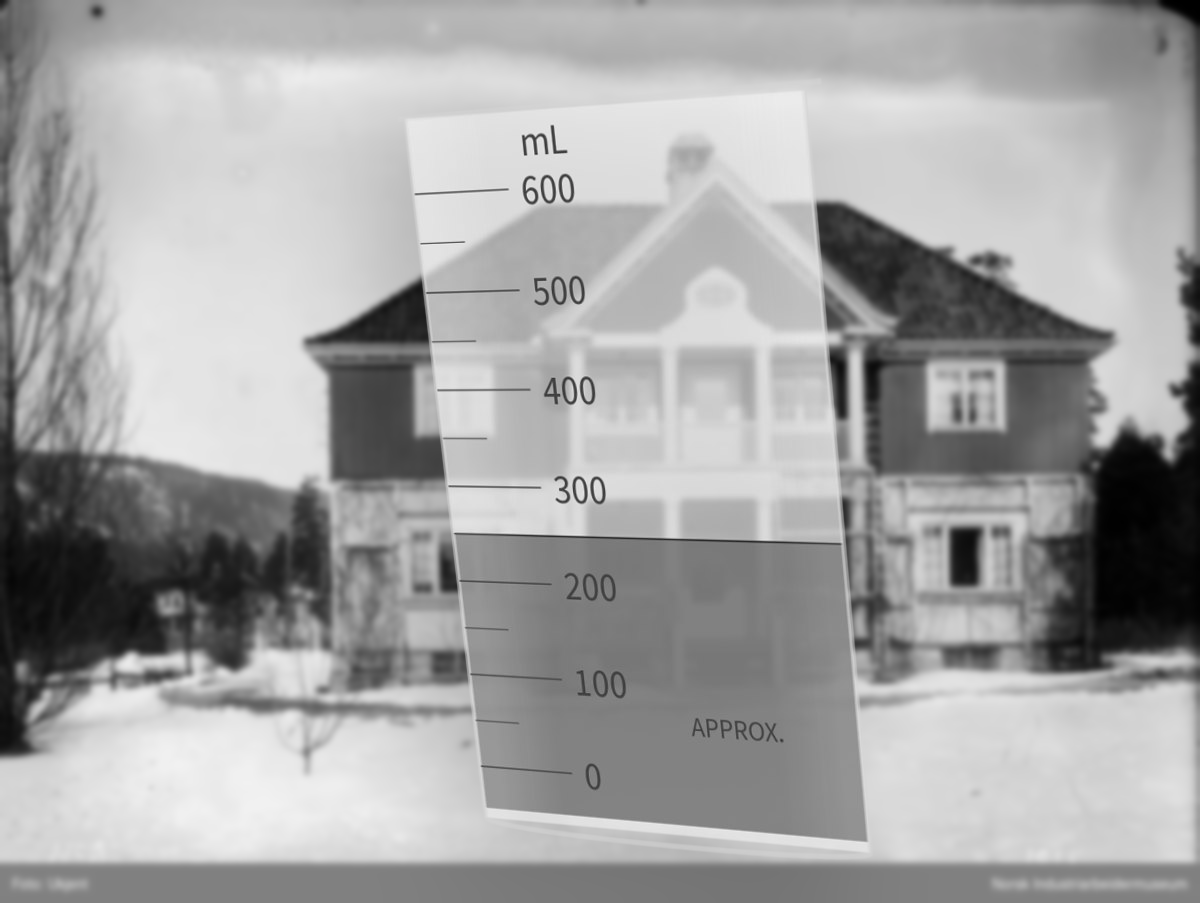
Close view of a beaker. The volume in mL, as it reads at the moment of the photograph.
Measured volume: 250 mL
